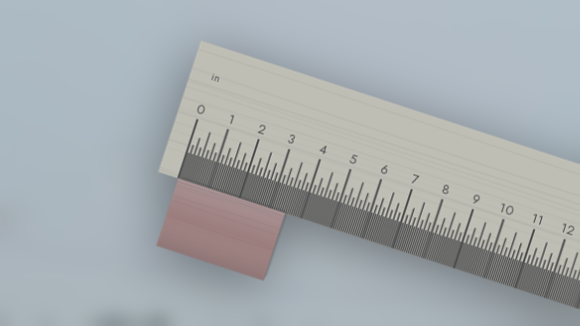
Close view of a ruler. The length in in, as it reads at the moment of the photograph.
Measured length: 3.5 in
